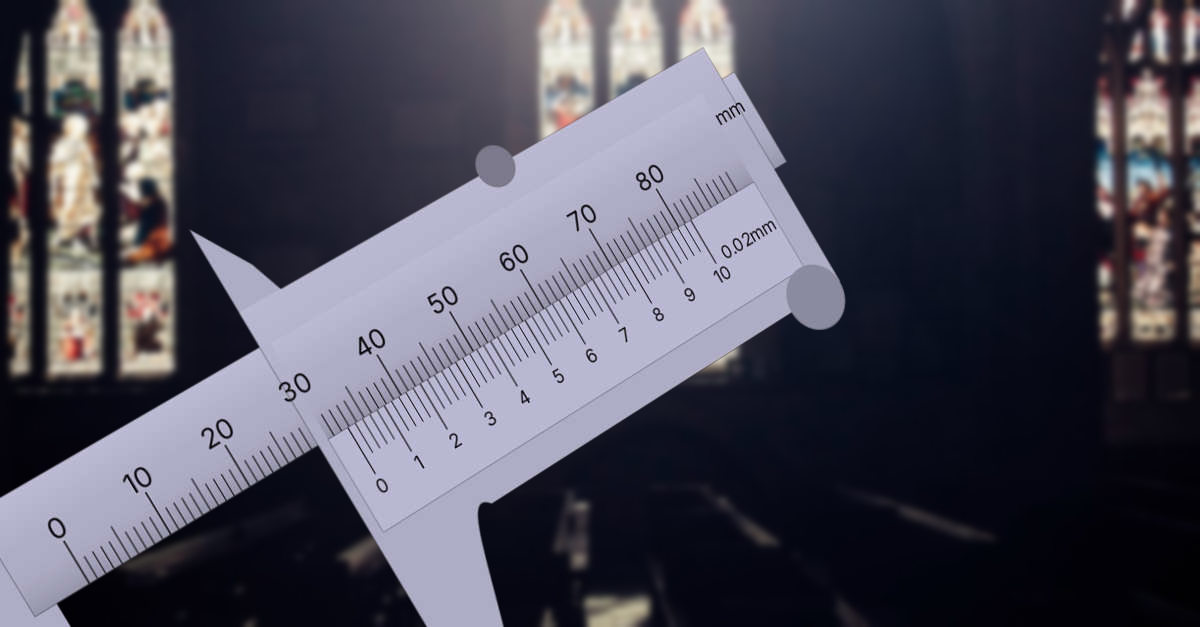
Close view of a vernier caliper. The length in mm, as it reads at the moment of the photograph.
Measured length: 32.8 mm
